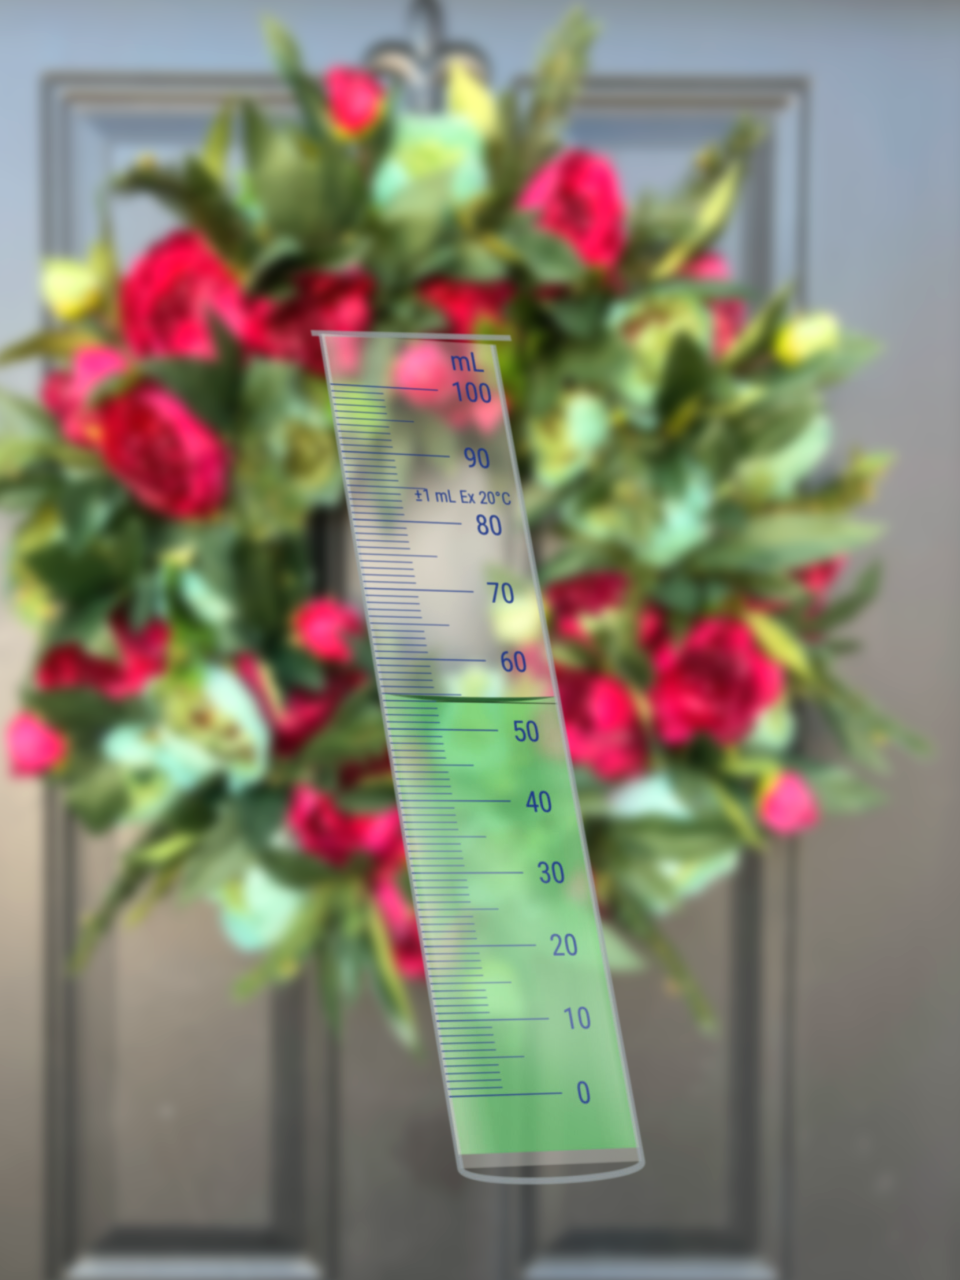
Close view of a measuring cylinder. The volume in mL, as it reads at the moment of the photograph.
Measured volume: 54 mL
